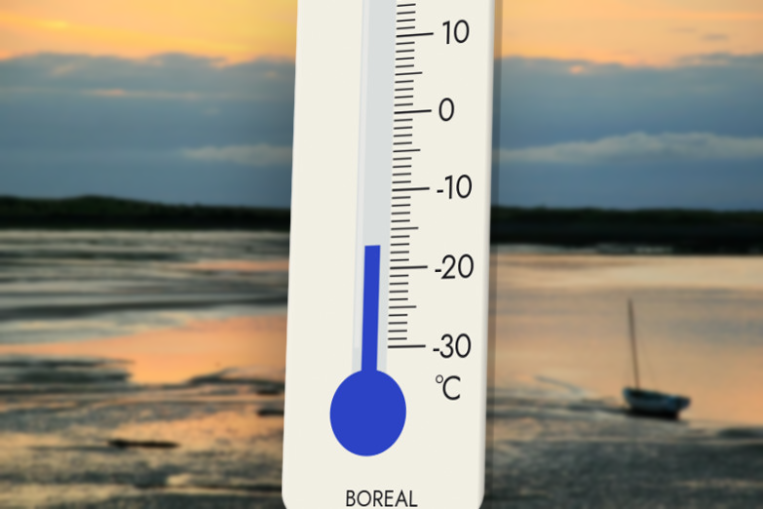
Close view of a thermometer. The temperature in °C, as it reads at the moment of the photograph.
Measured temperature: -17 °C
